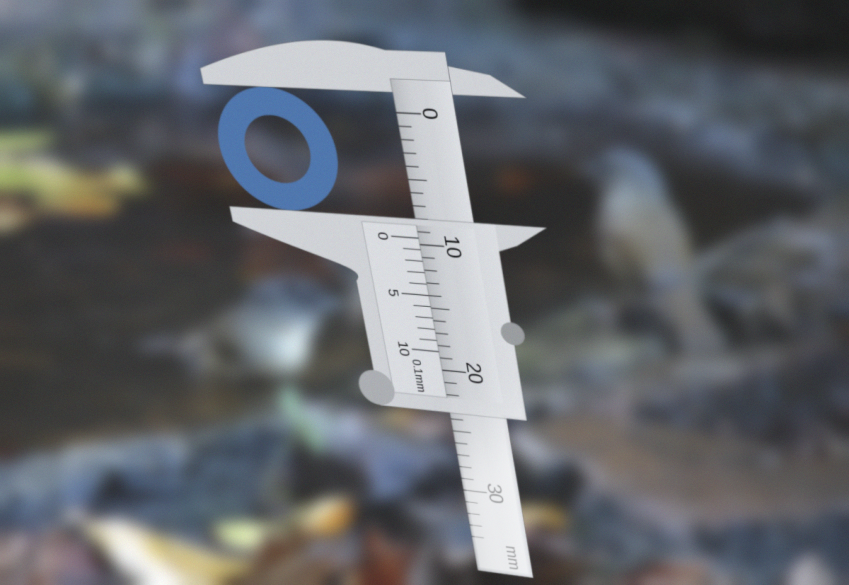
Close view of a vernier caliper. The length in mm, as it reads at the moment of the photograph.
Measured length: 9.5 mm
